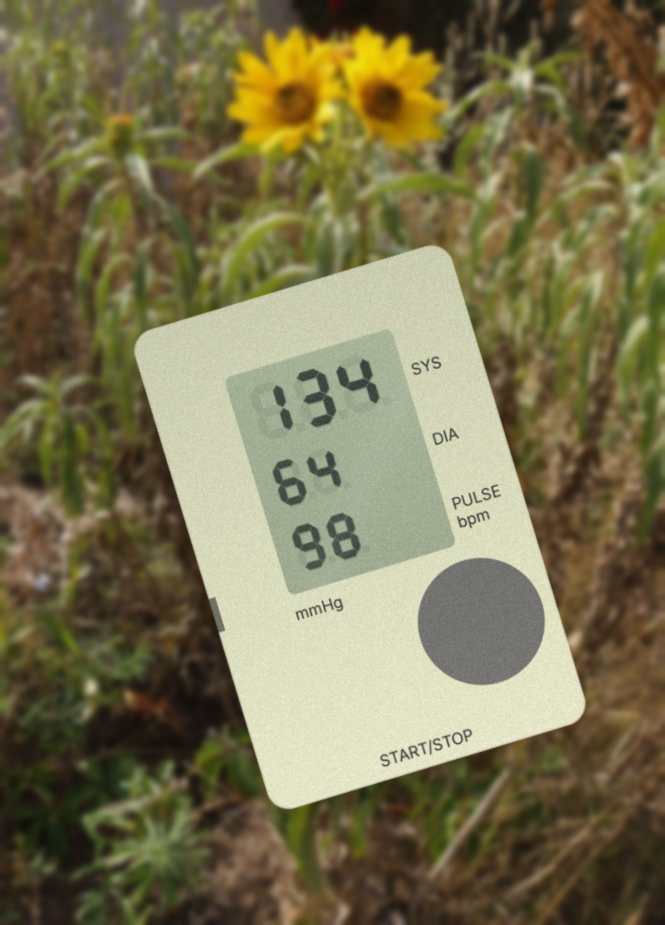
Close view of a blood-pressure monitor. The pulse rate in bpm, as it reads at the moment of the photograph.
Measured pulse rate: 98 bpm
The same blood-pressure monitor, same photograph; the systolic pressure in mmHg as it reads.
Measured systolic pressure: 134 mmHg
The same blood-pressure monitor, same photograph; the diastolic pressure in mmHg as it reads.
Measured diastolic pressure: 64 mmHg
